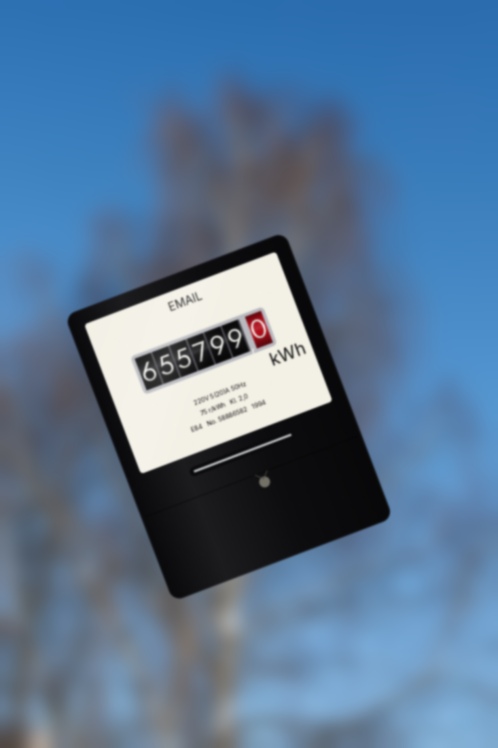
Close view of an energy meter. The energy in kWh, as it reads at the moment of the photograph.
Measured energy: 655799.0 kWh
